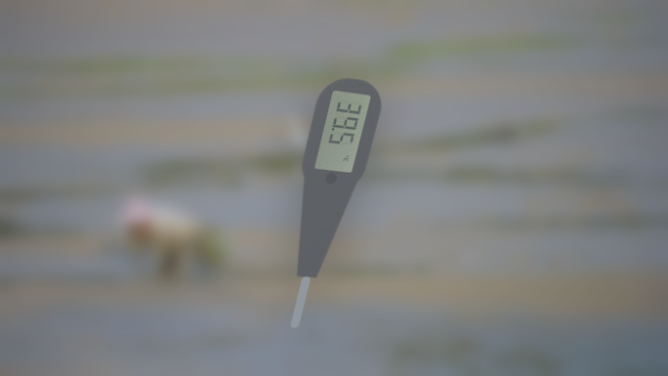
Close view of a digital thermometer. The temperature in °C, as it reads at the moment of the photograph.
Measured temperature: 39.5 °C
